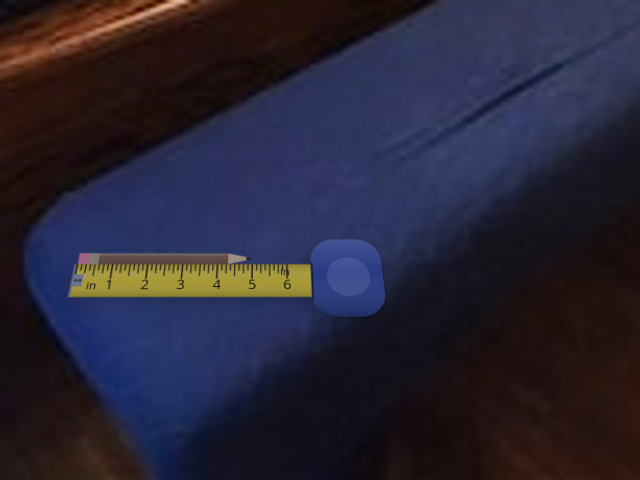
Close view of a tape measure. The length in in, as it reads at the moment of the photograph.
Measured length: 5 in
